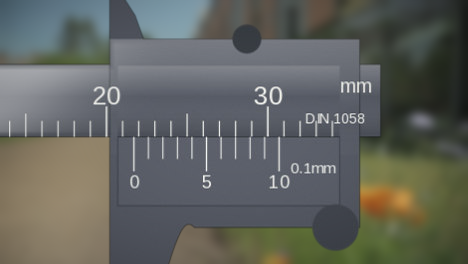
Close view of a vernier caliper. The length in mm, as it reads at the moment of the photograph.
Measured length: 21.7 mm
